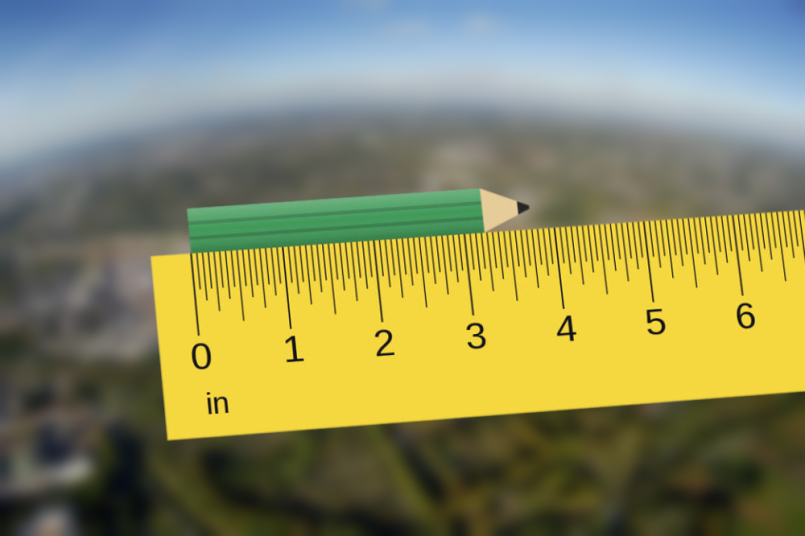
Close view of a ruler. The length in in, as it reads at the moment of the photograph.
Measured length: 3.75 in
